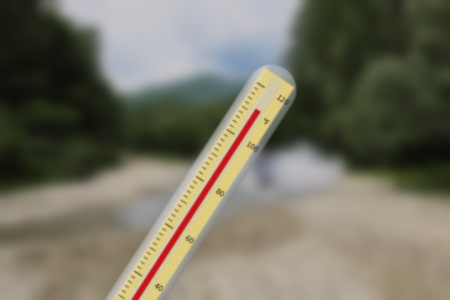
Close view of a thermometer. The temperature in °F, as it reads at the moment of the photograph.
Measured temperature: 112 °F
